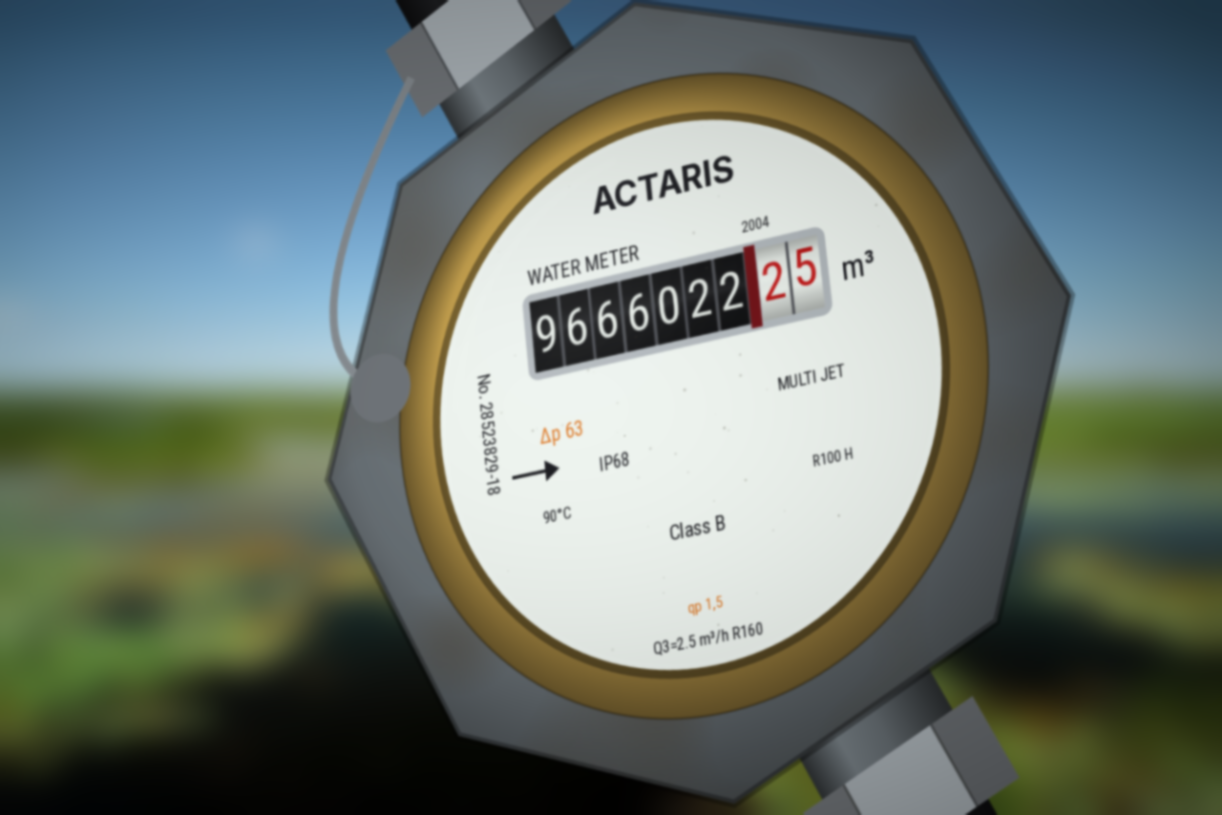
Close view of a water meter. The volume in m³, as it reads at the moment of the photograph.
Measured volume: 9666022.25 m³
